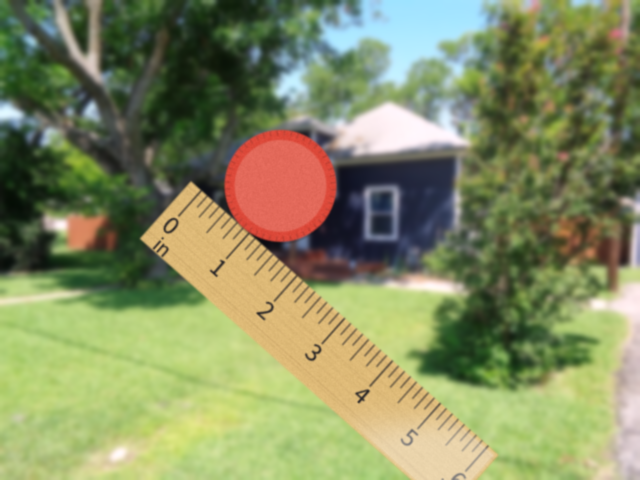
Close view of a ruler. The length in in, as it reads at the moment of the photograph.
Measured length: 1.75 in
